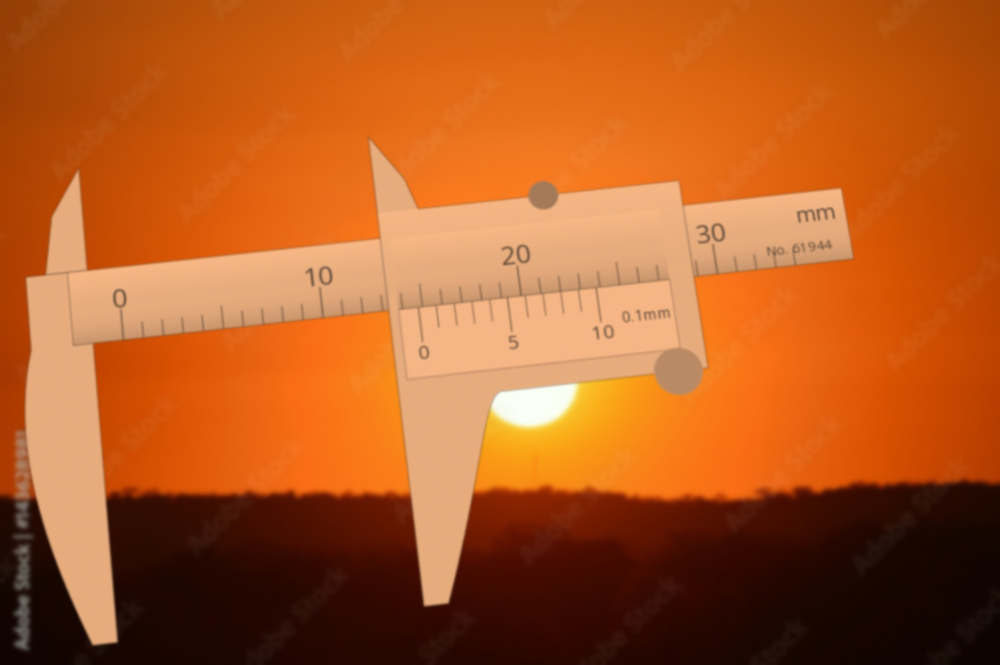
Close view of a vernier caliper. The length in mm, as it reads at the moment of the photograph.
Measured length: 14.8 mm
